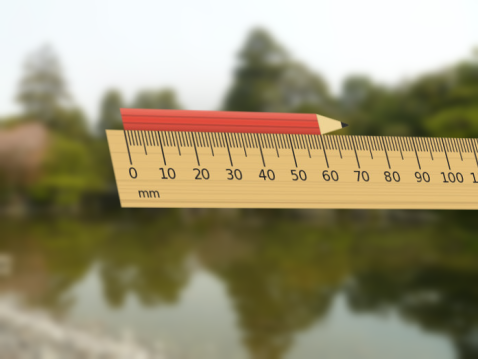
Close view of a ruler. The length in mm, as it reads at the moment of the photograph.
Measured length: 70 mm
